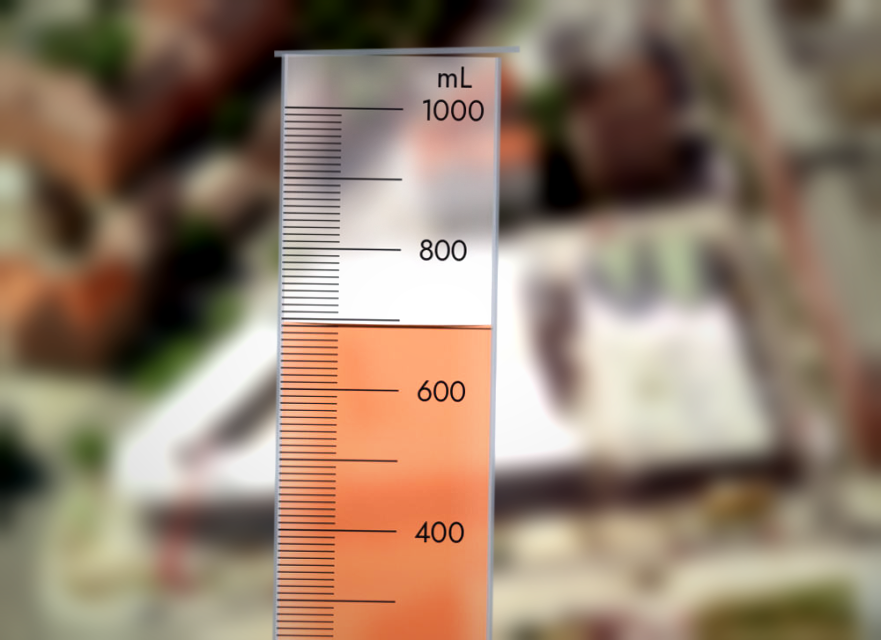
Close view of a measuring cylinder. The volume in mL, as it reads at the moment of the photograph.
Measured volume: 690 mL
